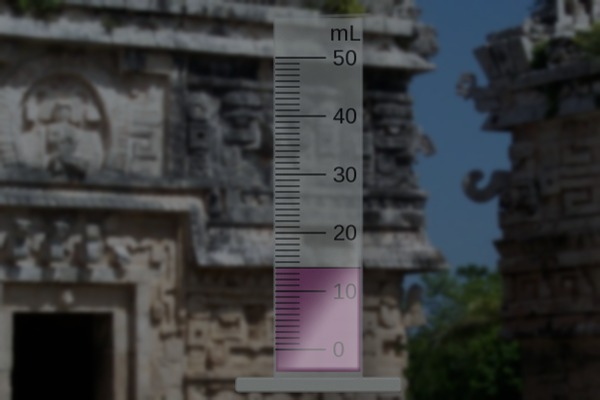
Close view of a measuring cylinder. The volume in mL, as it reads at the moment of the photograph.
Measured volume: 14 mL
